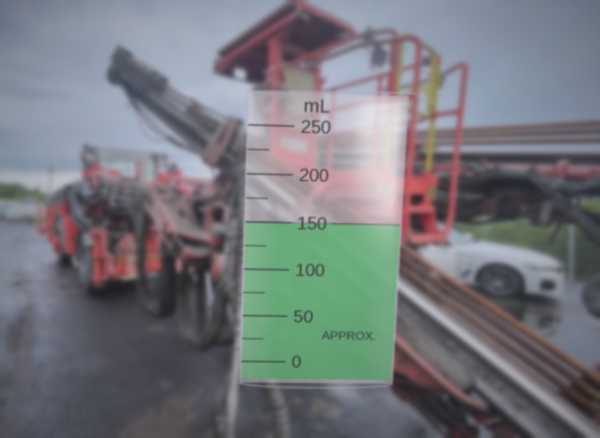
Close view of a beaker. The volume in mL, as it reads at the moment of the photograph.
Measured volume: 150 mL
